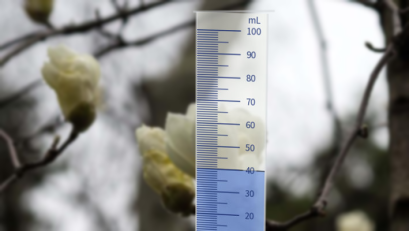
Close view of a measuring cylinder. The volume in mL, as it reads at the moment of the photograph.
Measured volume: 40 mL
